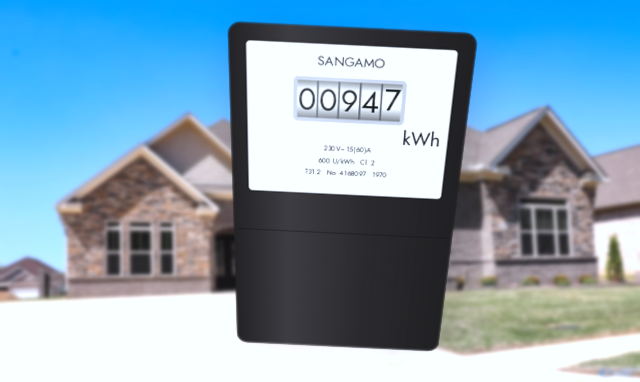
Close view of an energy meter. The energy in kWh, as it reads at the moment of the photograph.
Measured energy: 947 kWh
